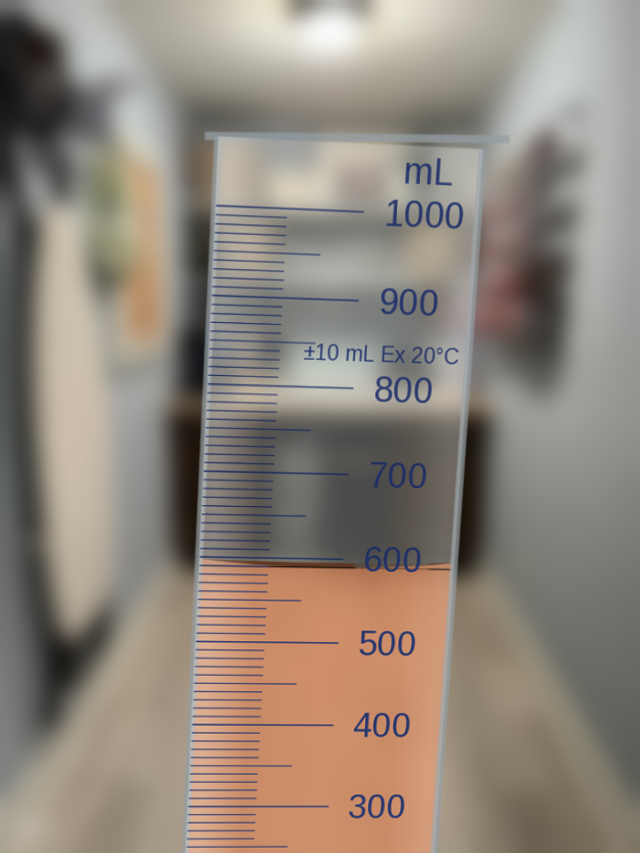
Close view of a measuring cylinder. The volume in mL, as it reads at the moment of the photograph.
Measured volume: 590 mL
